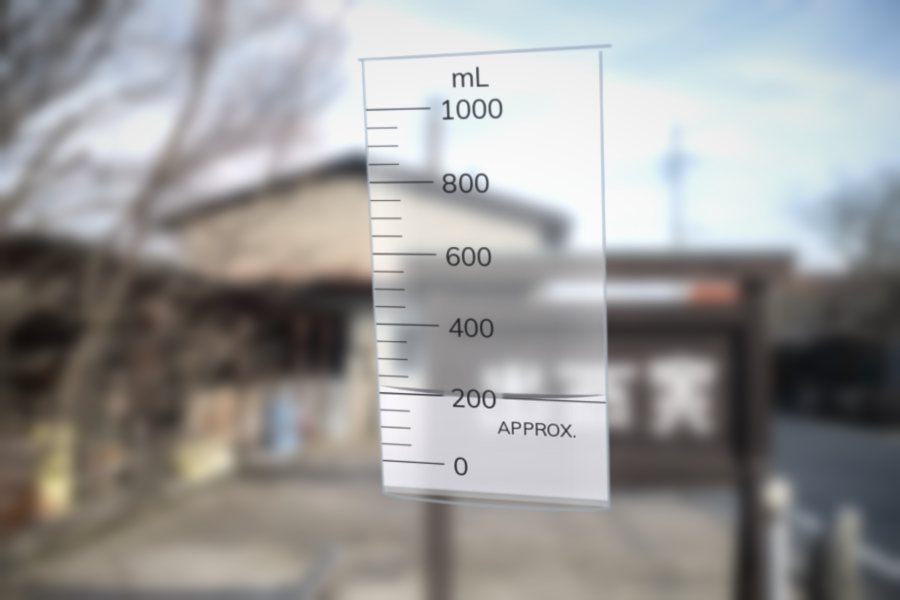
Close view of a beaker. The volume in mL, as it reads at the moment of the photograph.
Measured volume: 200 mL
